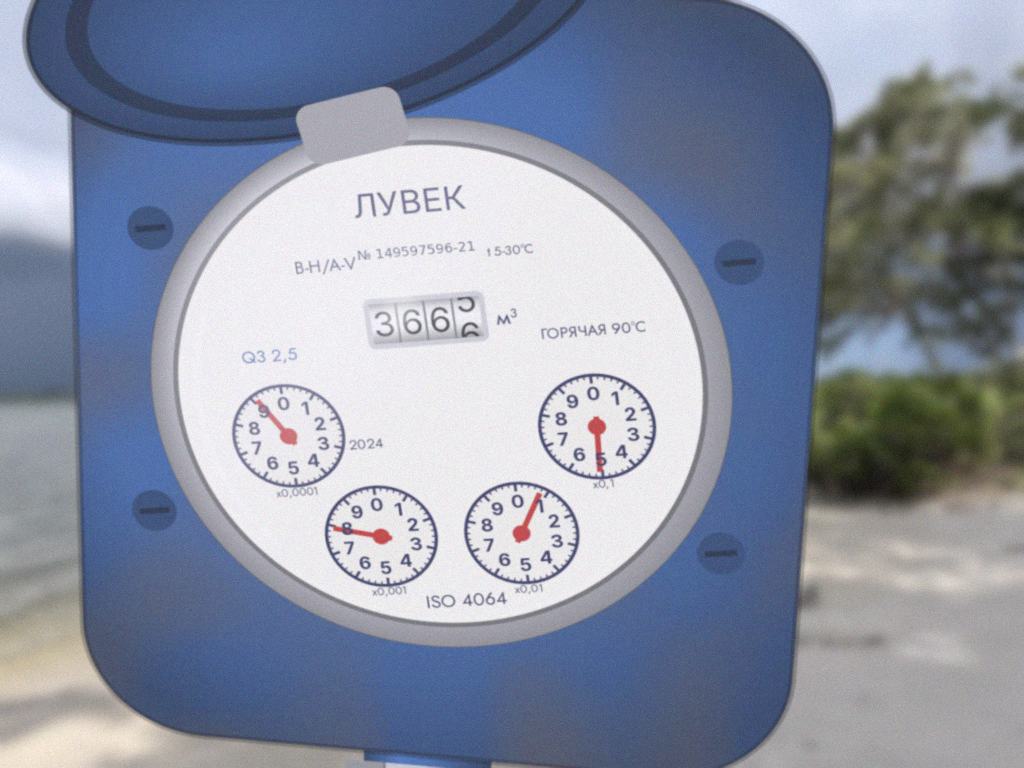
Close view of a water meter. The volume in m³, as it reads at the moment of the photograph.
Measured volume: 3665.5079 m³
